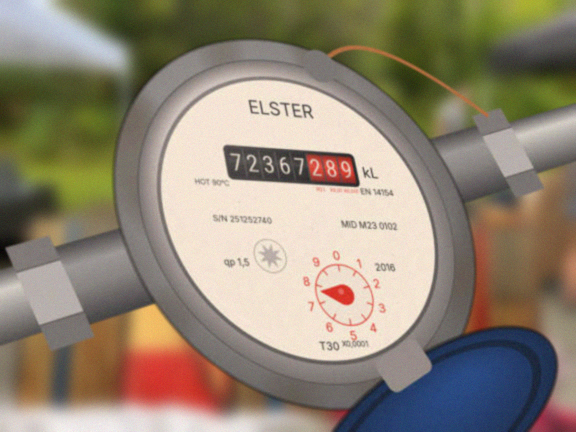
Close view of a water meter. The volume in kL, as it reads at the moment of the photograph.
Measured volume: 72367.2897 kL
